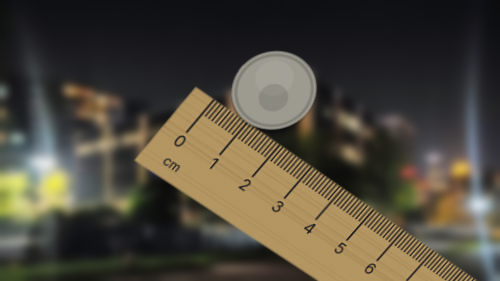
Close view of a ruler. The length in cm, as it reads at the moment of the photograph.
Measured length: 2 cm
